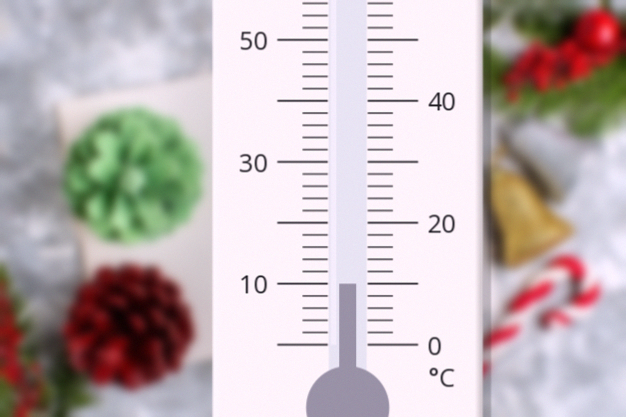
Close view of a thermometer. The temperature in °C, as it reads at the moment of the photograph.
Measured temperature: 10 °C
